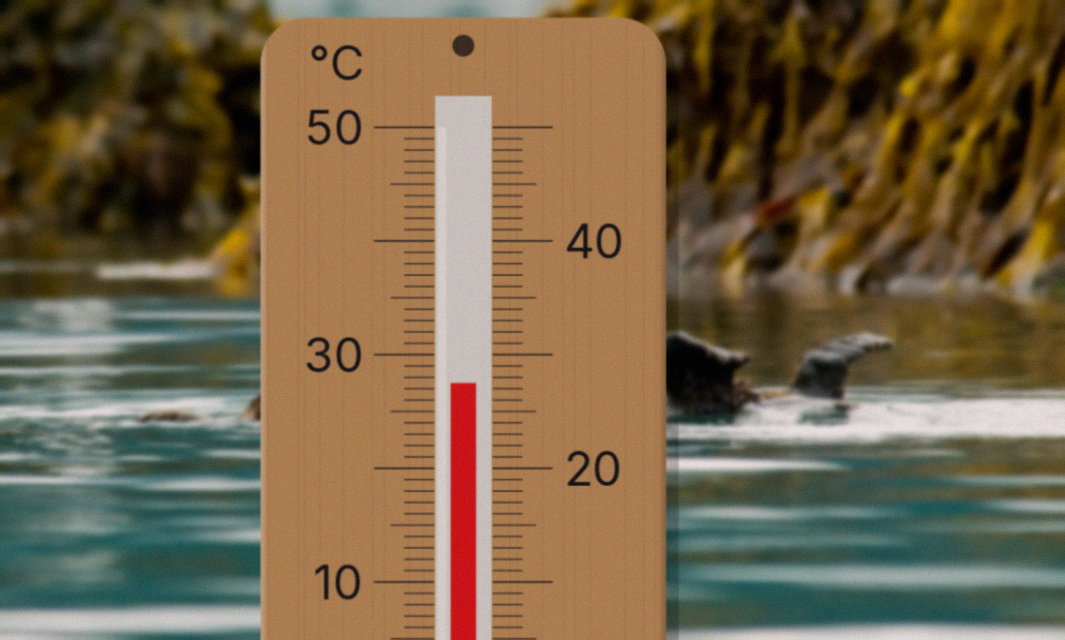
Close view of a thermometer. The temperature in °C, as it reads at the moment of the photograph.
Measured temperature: 27.5 °C
